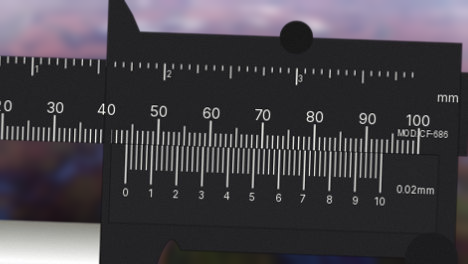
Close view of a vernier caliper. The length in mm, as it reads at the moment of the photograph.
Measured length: 44.0 mm
